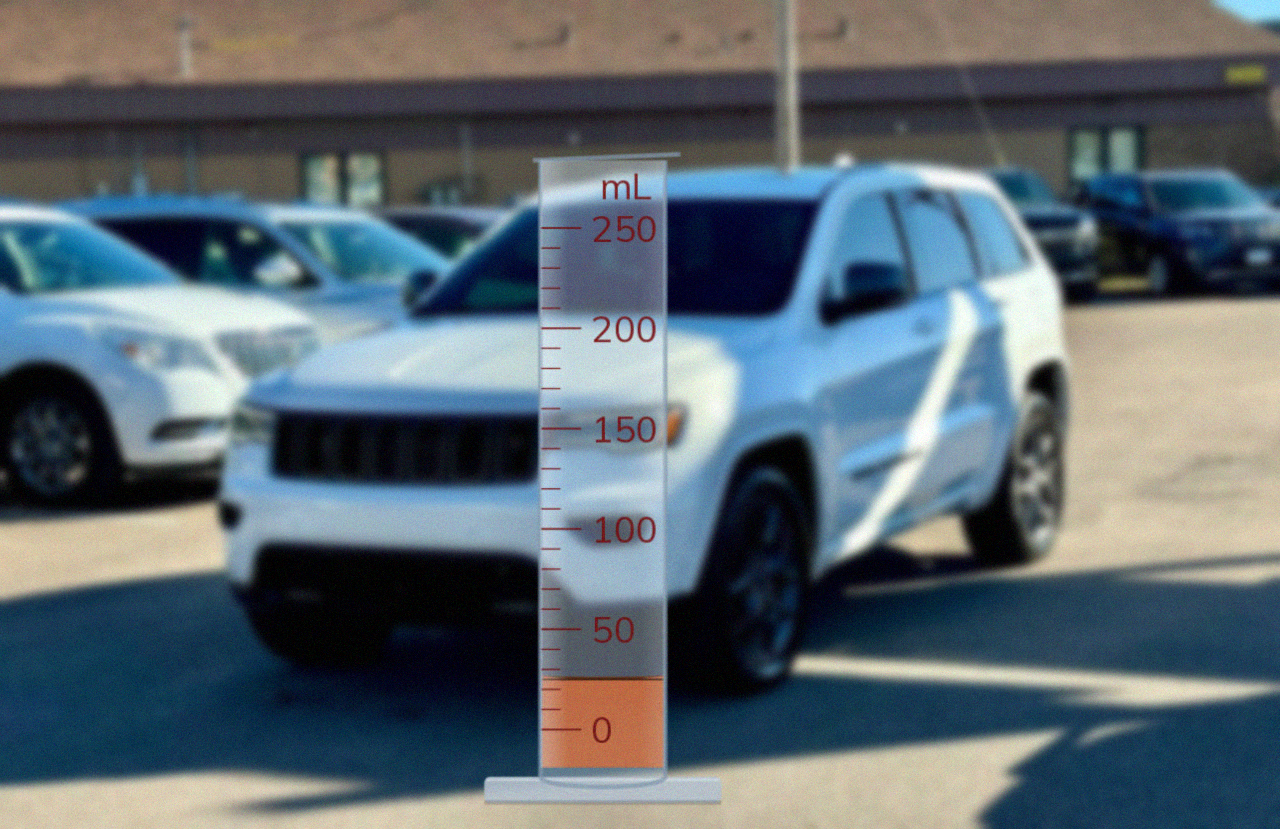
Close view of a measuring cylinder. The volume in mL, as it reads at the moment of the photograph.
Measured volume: 25 mL
